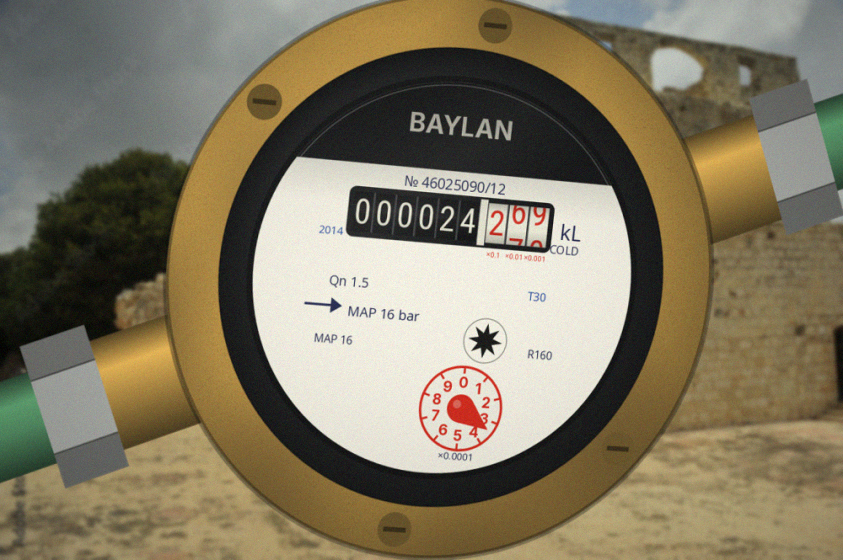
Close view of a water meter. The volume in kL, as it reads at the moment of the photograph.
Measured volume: 24.2693 kL
